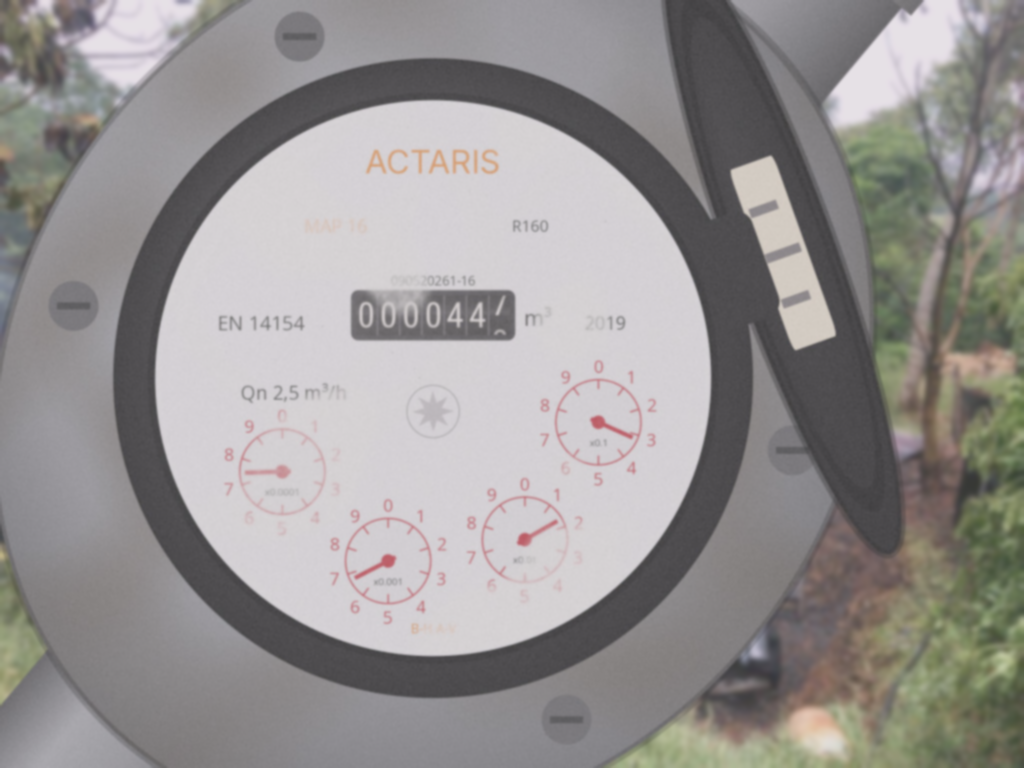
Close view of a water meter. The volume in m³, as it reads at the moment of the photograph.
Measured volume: 447.3167 m³
